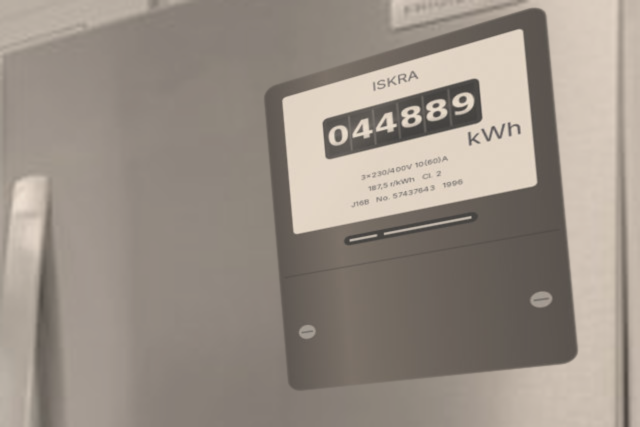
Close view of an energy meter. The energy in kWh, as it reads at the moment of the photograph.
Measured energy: 44889 kWh
